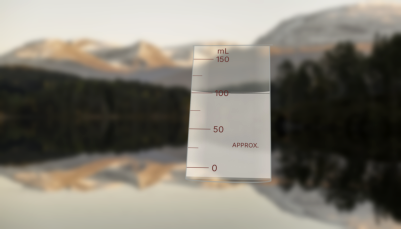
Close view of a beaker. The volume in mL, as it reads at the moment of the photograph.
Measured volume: 100 mL
